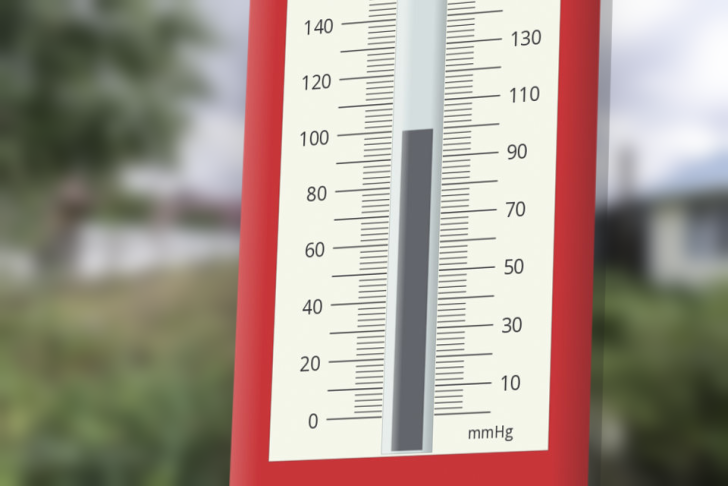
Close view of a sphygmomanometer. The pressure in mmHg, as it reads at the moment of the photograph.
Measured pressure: 100 mmHg
